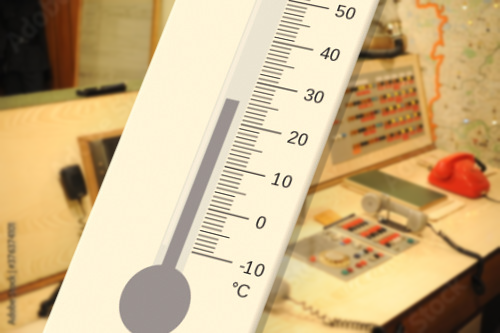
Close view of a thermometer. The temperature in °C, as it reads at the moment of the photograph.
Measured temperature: 25 °C
